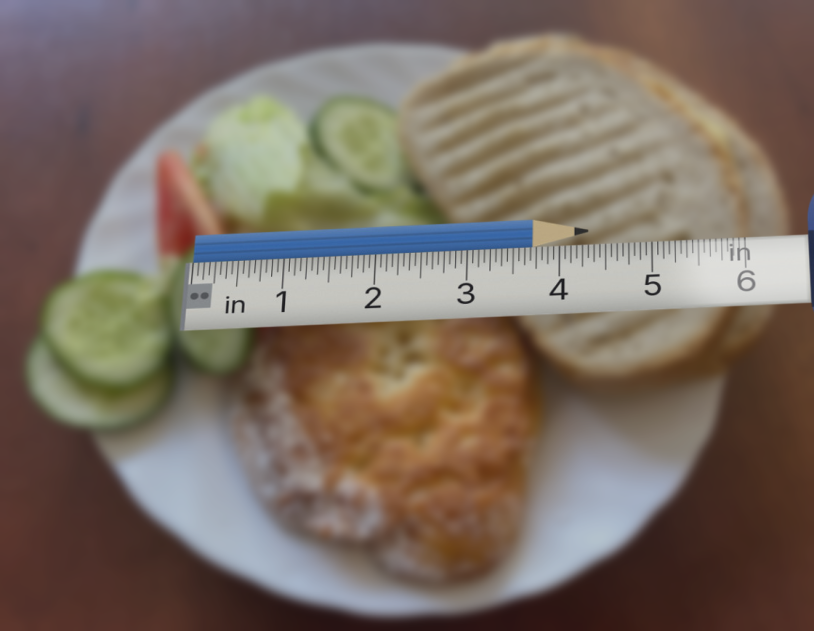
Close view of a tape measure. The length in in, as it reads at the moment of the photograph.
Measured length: 4.3125 in
